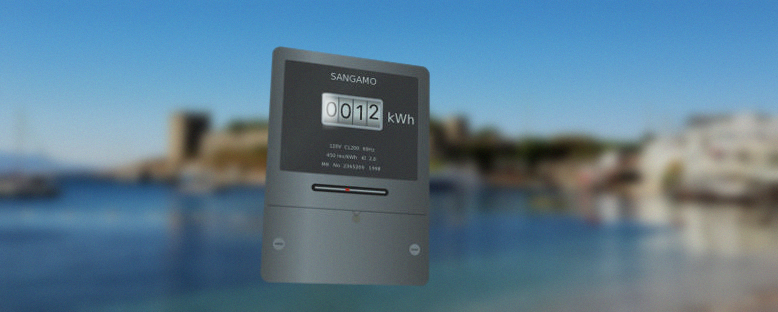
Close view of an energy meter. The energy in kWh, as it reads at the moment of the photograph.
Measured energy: 12 kWh
